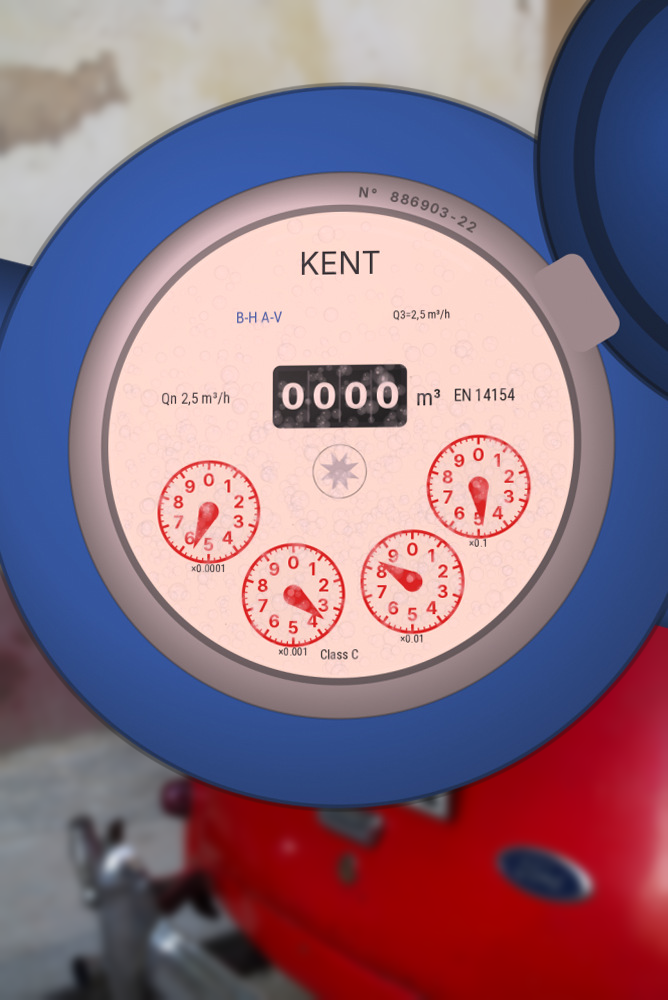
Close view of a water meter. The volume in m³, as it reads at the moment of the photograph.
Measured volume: 0.4835 m³
